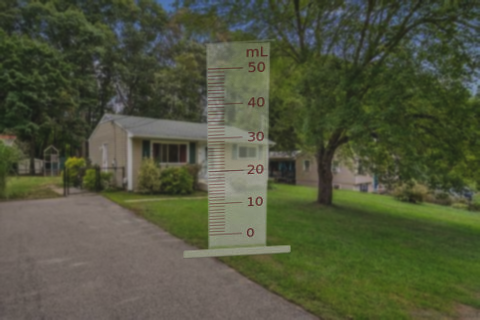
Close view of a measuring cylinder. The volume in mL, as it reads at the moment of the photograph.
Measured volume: 20 mL
